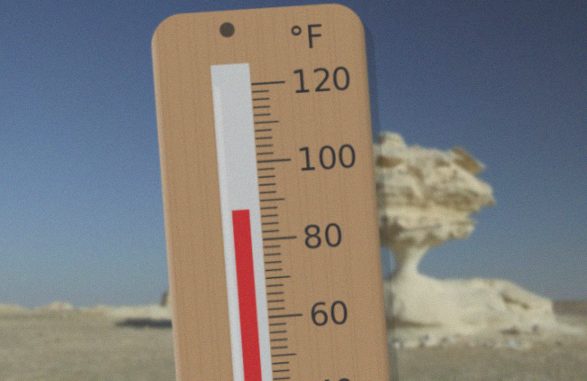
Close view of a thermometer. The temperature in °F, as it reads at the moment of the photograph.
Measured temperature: 88 °F
